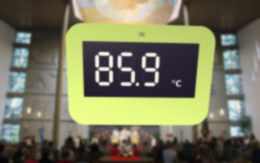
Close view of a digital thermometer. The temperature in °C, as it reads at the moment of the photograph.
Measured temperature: 85.9 °C
